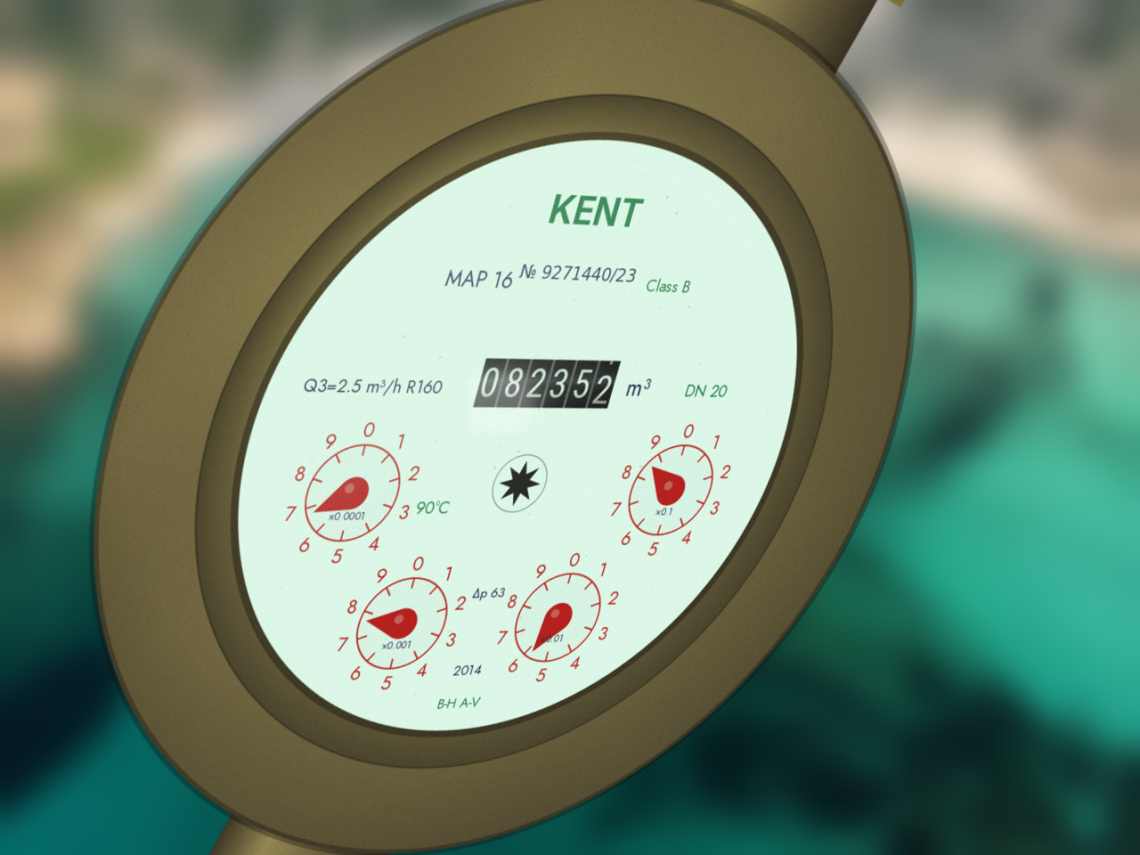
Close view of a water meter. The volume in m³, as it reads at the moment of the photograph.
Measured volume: 82351.8576 m³
